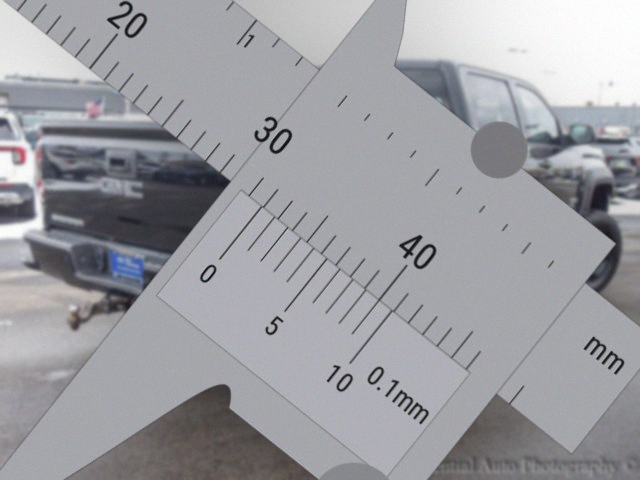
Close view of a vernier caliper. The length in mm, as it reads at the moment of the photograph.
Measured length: 31.9 mm
